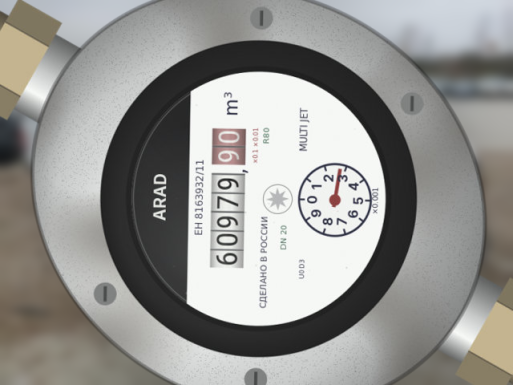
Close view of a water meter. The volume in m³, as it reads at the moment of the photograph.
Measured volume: 60979.902 m³
